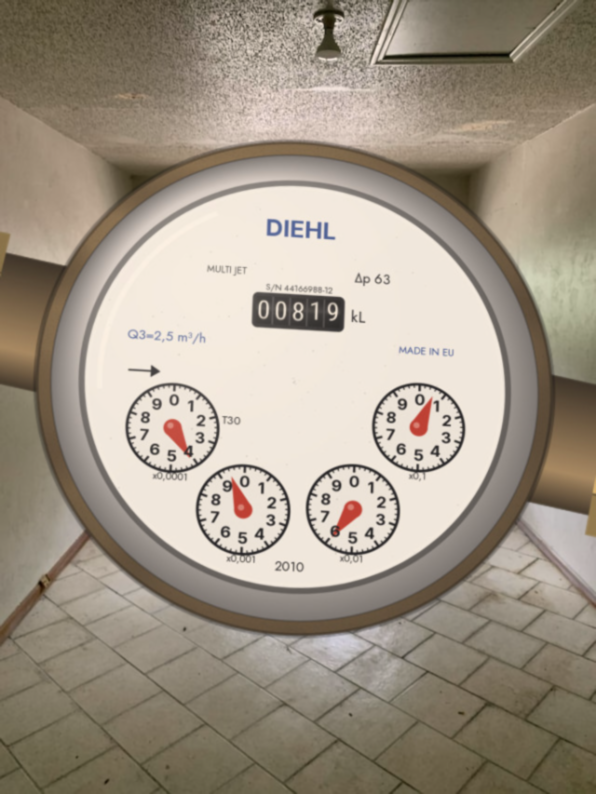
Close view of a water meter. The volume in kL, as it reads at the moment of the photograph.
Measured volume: 819.0594 kL
